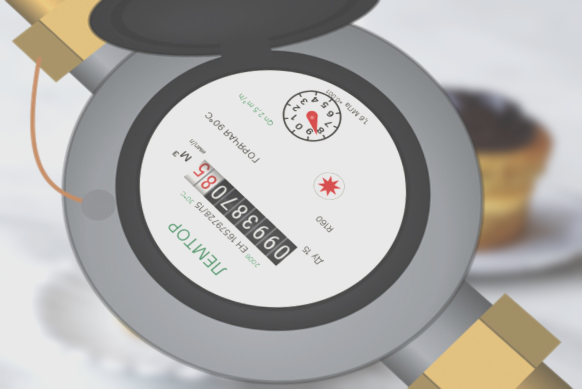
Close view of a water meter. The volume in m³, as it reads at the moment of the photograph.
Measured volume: 993870.848 m³
